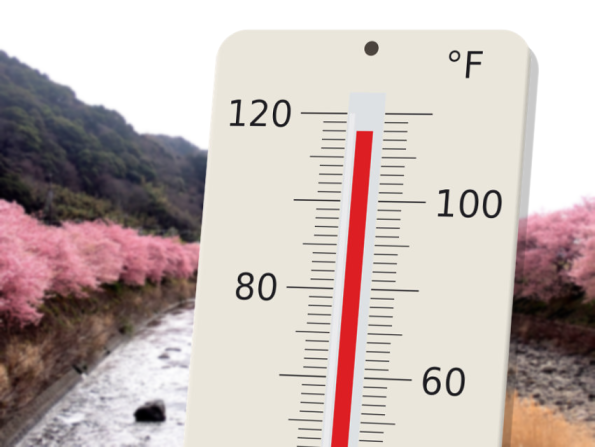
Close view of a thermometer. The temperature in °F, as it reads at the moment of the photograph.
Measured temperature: 116 °F
